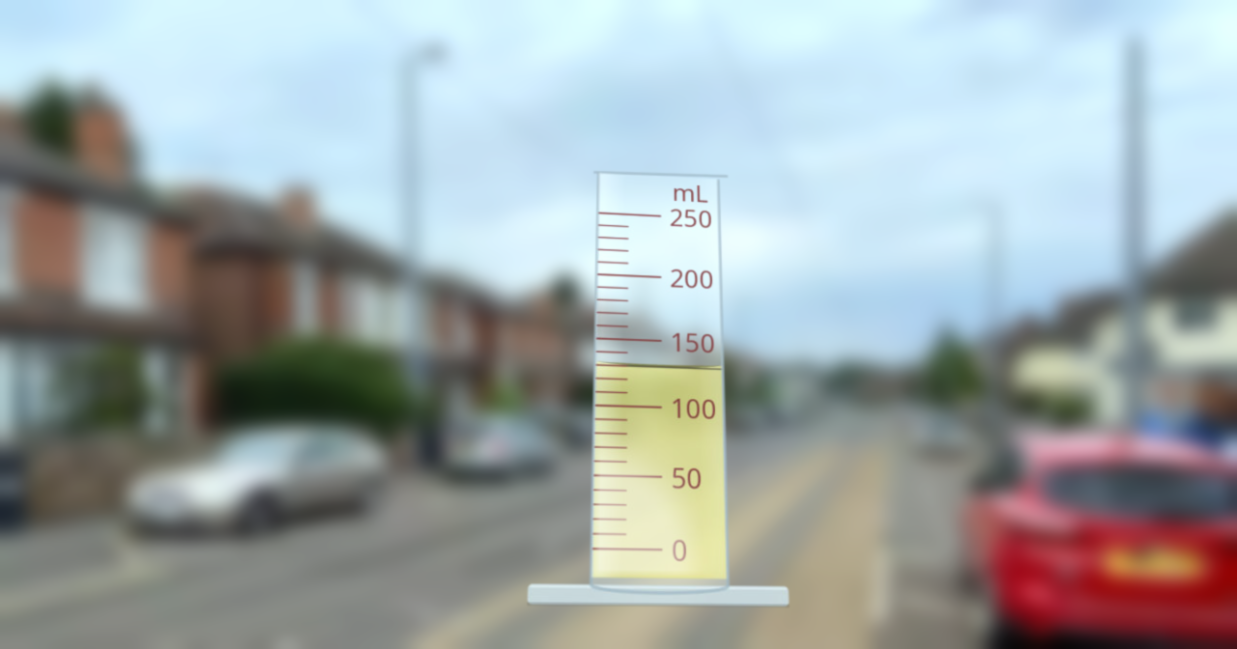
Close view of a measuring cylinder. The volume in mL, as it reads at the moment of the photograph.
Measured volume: 130 mL
